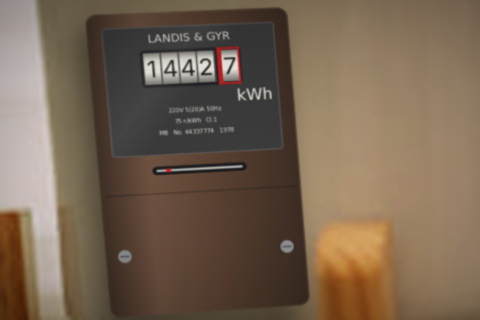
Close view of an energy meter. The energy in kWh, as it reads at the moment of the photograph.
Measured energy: 1442.7 kWh
